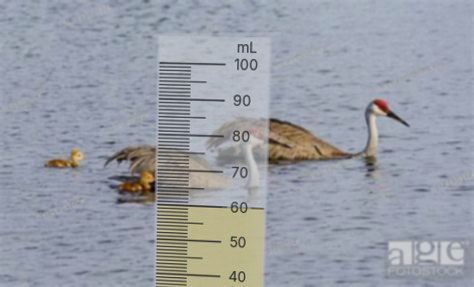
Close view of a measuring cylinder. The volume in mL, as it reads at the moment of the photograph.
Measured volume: 60 mL
